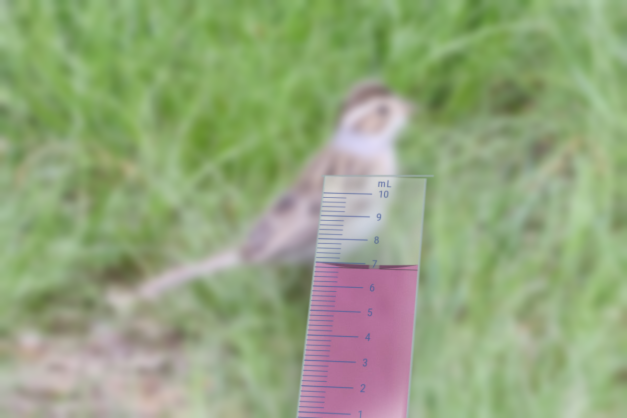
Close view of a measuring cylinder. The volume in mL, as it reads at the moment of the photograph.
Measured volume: 6.8 mL
